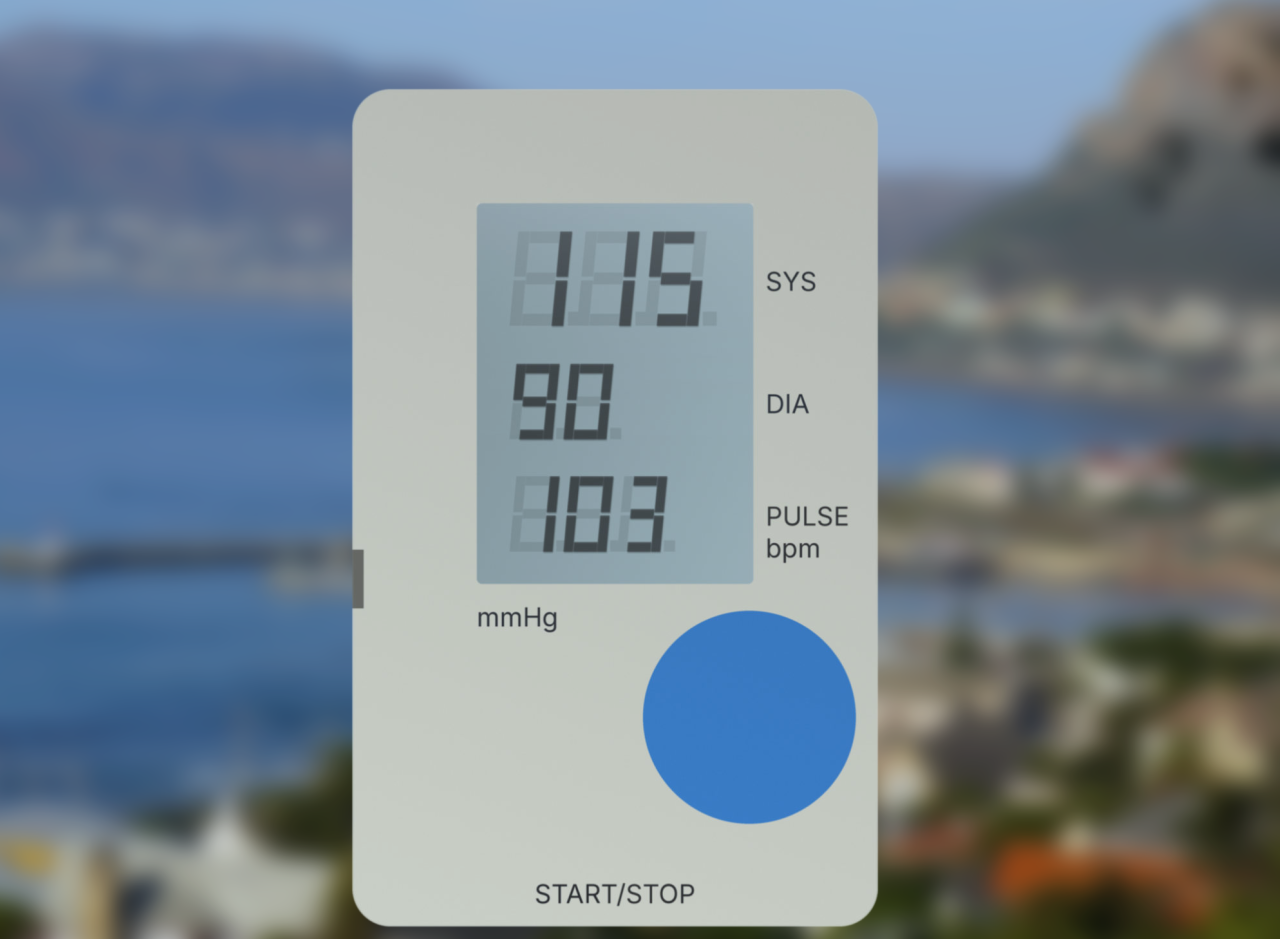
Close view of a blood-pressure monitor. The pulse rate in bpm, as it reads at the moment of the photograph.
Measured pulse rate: 103 bpm
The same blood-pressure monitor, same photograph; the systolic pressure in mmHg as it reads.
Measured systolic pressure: 115 mmHg
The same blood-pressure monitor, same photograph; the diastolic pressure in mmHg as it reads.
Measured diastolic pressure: 90 mmHg
